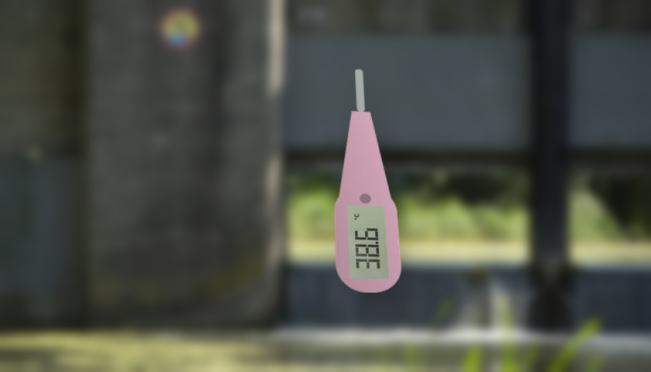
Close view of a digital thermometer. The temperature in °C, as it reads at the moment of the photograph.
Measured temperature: 38.6 °C
